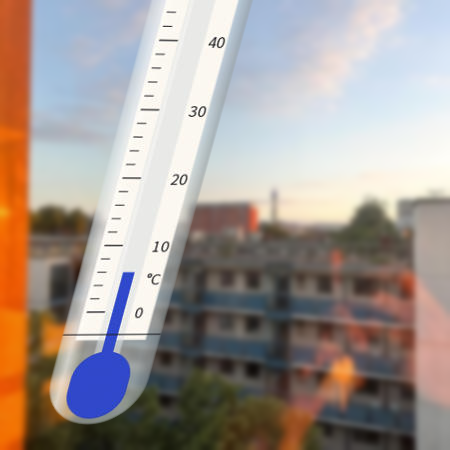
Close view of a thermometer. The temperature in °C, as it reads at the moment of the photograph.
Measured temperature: 6 °C
